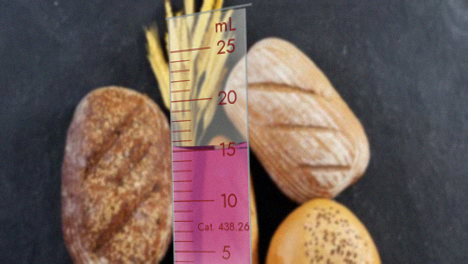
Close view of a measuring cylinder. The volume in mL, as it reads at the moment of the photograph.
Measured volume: 15 mL
